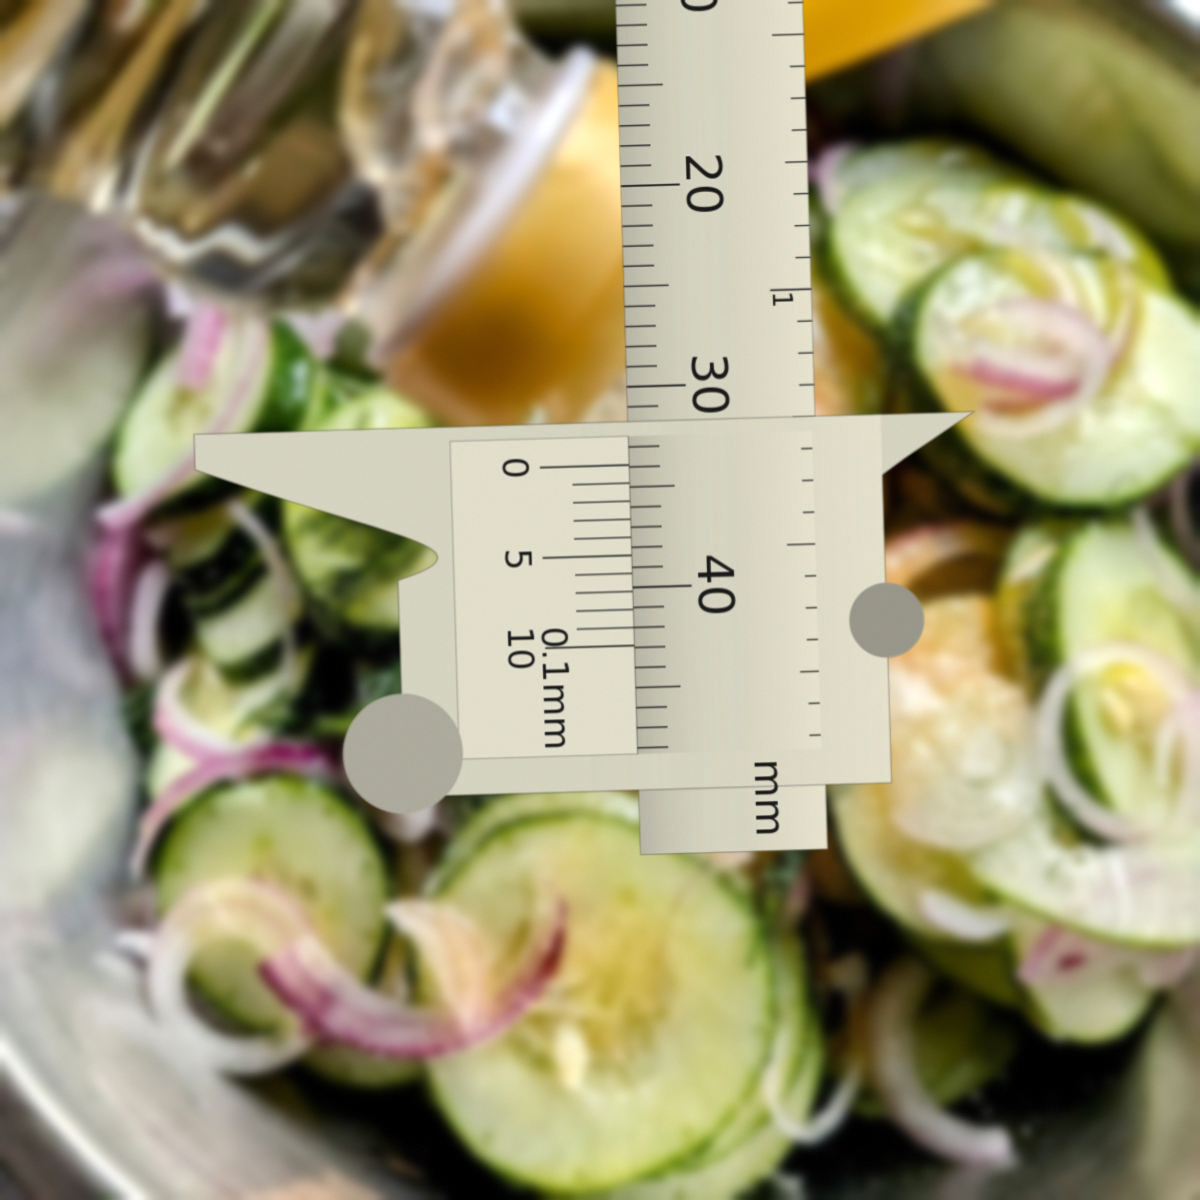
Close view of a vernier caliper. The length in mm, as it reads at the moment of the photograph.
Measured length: 33.9 mm
